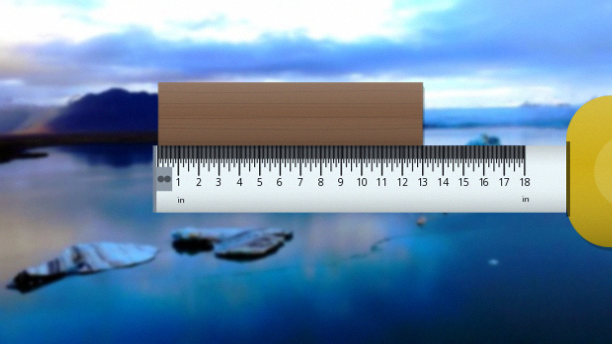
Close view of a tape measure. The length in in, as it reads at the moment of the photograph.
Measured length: 13 in
